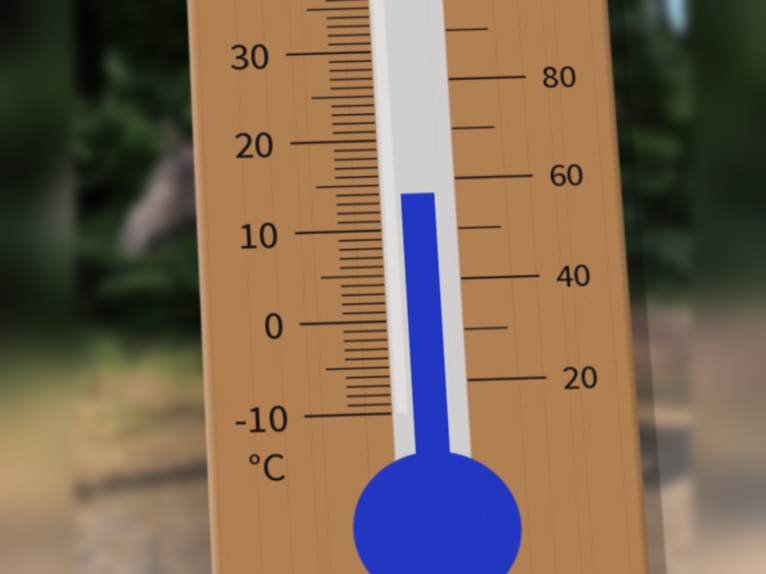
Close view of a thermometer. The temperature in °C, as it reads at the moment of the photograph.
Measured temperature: 14 °C
